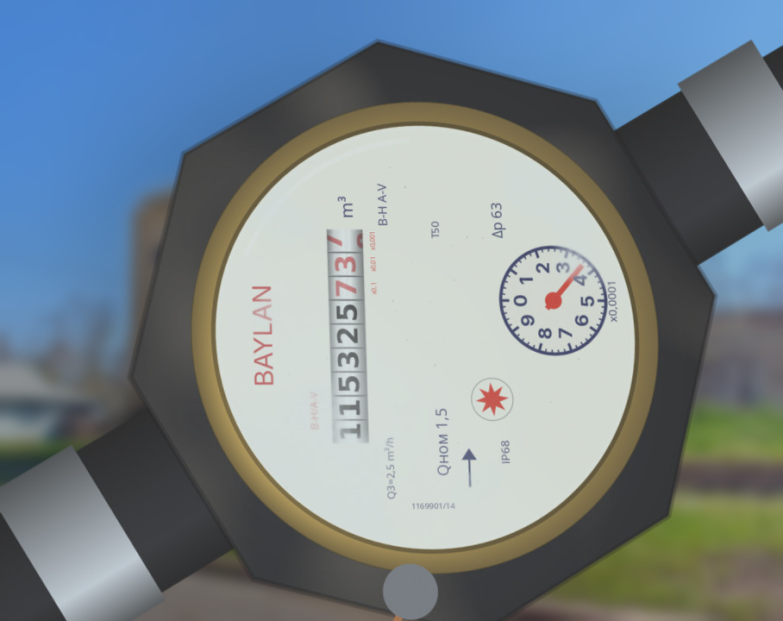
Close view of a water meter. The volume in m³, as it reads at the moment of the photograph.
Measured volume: 115325.7373 m³
